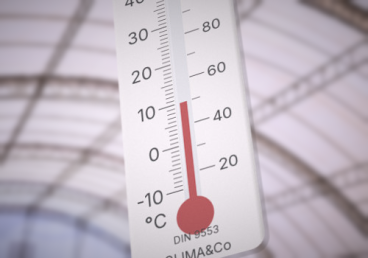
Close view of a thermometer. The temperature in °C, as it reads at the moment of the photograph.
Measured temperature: 10 °C
